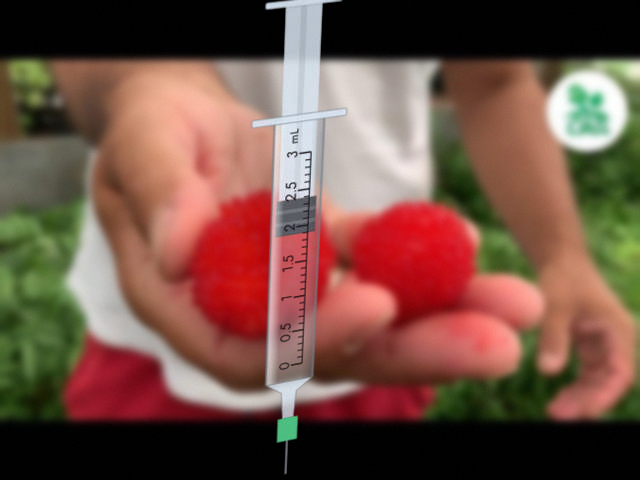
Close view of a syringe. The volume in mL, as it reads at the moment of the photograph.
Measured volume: 1.9 mL
